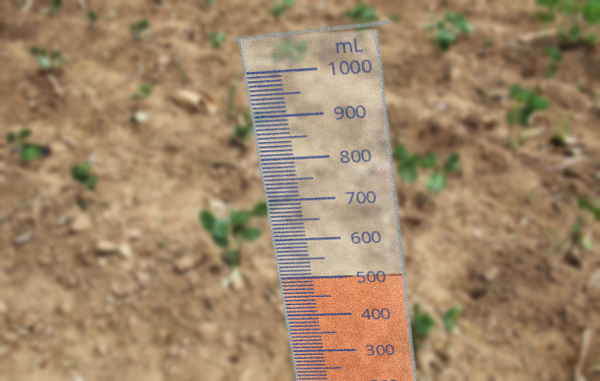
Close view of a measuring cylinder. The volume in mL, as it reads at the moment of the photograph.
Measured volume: 500 mL
